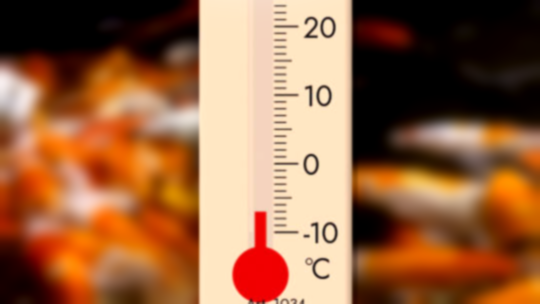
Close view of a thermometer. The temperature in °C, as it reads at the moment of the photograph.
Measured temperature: -7 °C
